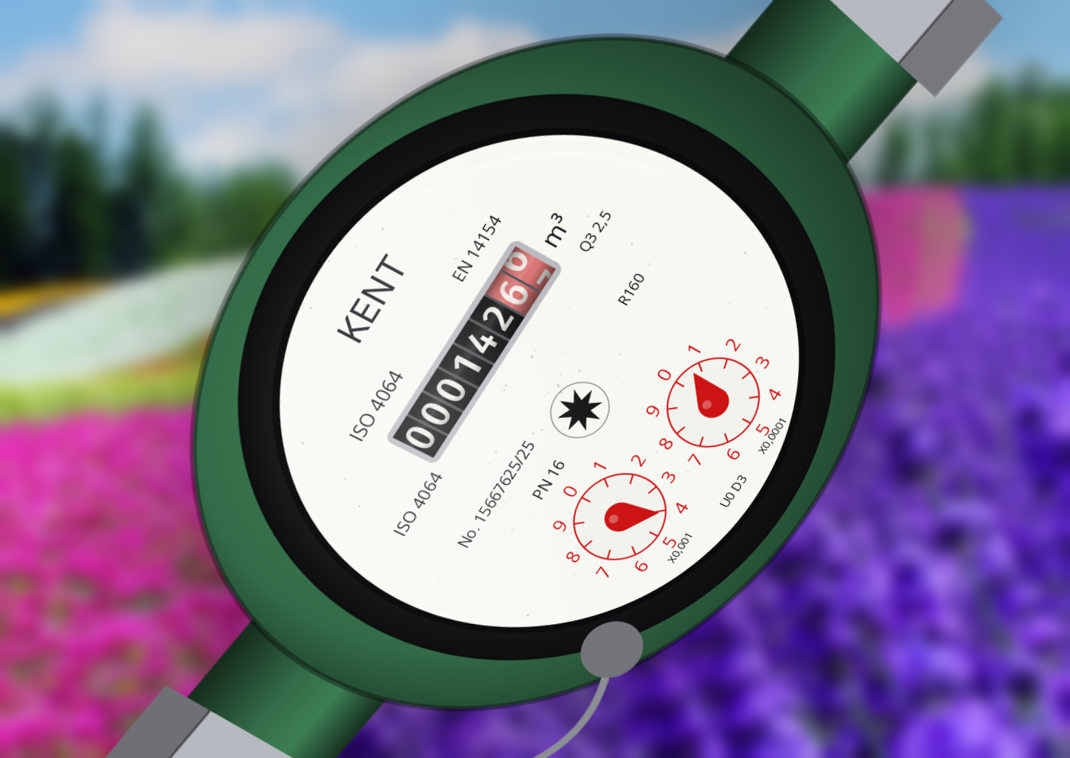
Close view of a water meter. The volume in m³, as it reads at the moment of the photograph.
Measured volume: 142.6640 m³
